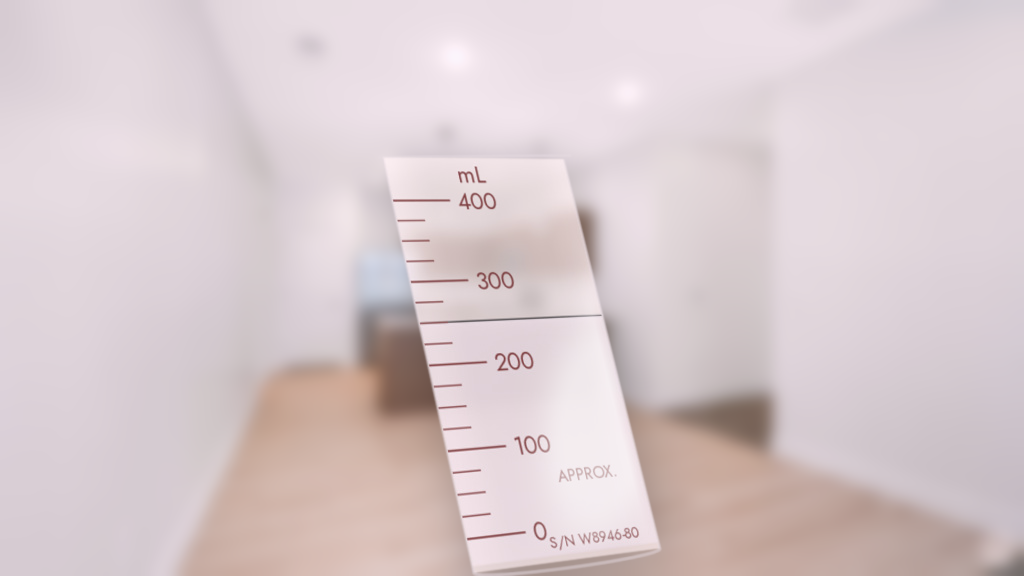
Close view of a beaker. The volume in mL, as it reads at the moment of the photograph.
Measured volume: 250 mL
